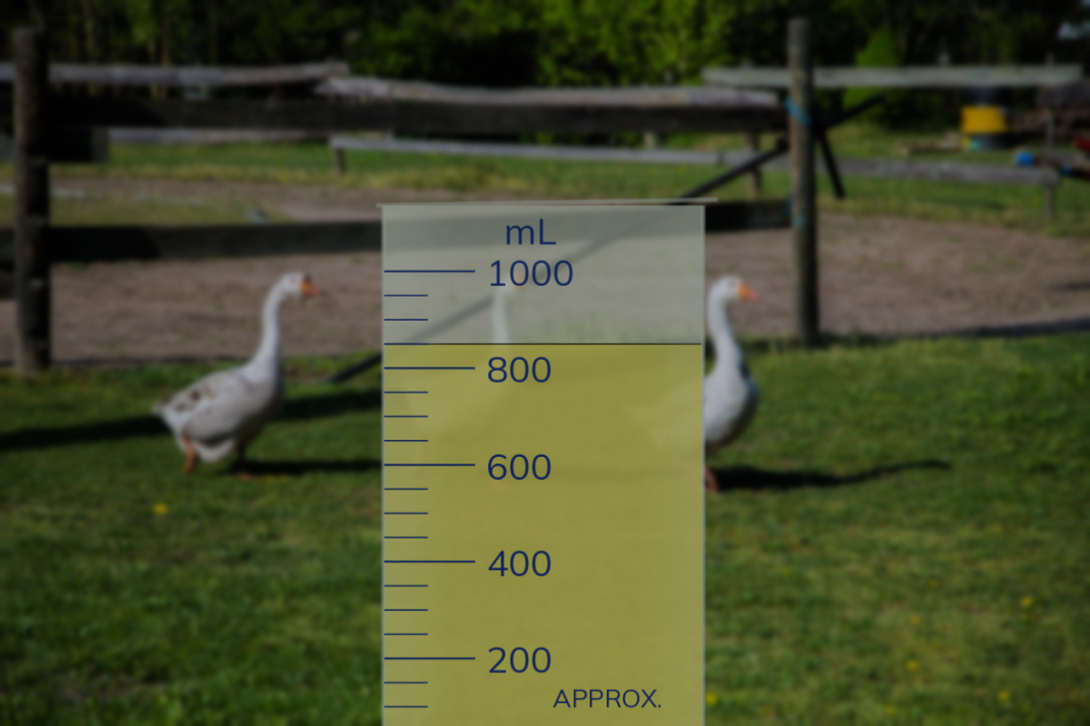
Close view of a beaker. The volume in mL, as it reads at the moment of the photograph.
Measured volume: 850 mL
